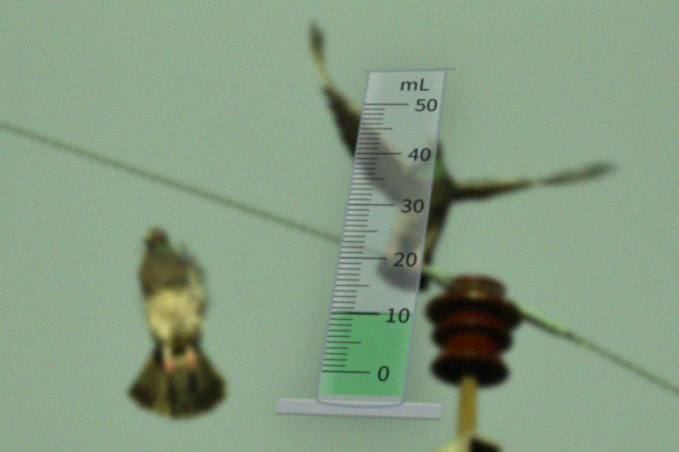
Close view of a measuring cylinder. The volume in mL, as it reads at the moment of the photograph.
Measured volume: 10 mL
